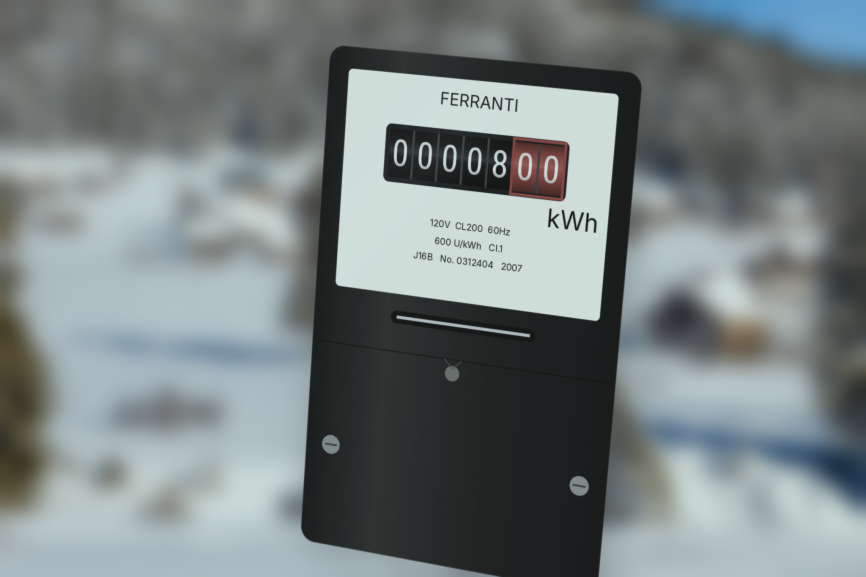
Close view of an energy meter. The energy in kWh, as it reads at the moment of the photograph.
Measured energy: 8.00 kWh
